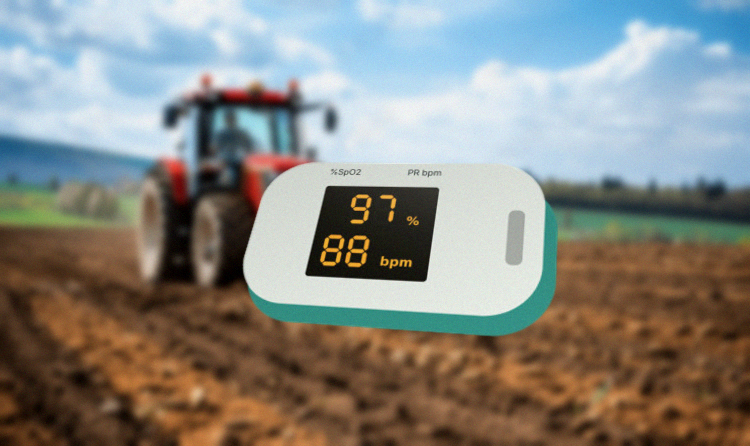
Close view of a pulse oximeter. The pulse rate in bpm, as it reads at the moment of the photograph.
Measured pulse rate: 88 bpm
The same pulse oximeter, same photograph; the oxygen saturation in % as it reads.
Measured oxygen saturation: 97 %
